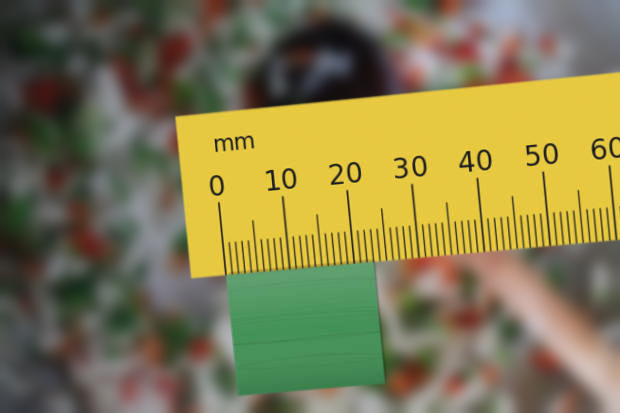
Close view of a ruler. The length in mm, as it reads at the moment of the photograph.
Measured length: 23 mm
